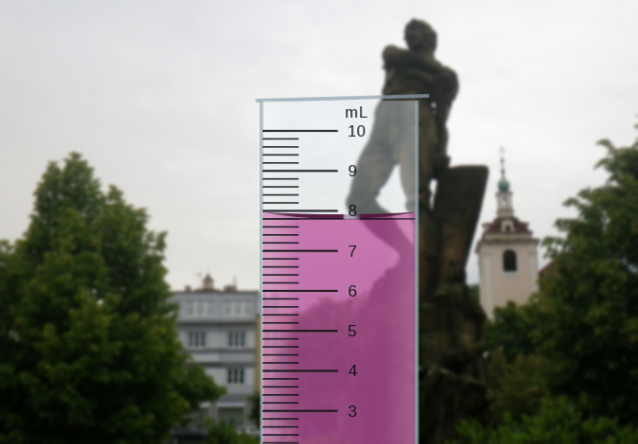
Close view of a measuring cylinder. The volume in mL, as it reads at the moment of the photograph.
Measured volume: 7.8 mL
